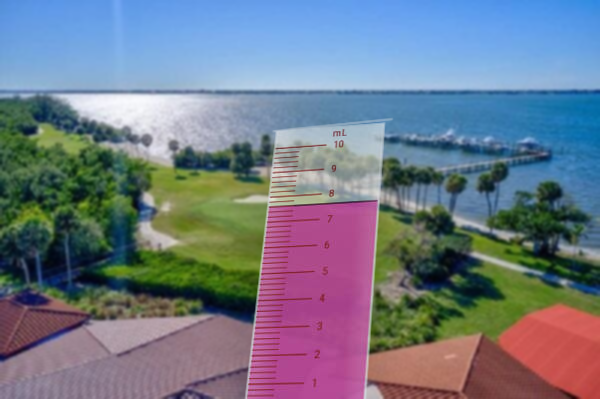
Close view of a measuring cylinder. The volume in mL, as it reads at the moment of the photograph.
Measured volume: 7.6 mL
